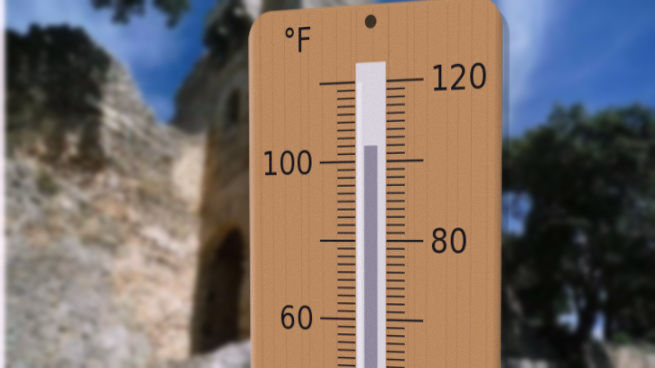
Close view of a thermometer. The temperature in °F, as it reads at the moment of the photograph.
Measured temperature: 104 °F
